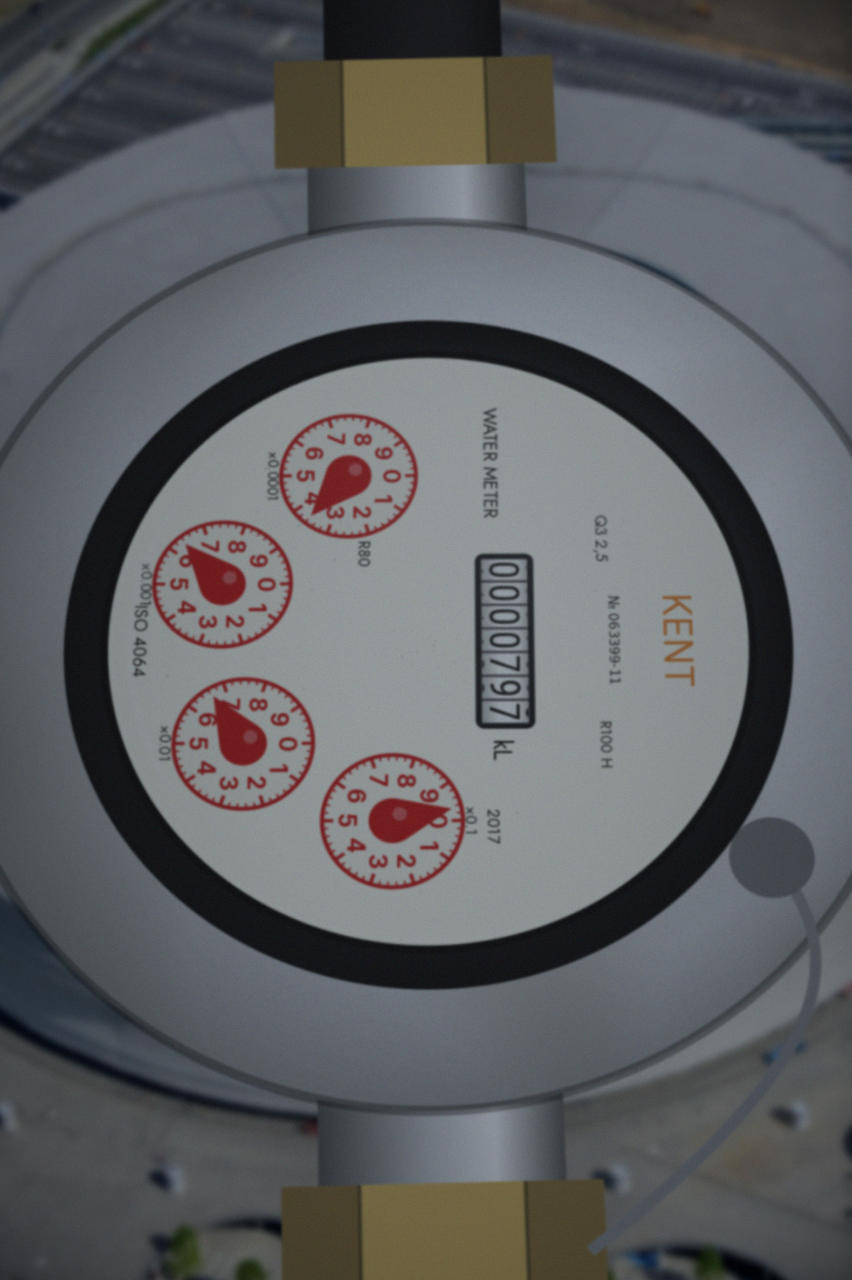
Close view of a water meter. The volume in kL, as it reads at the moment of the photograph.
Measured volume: 796.9663 kL
